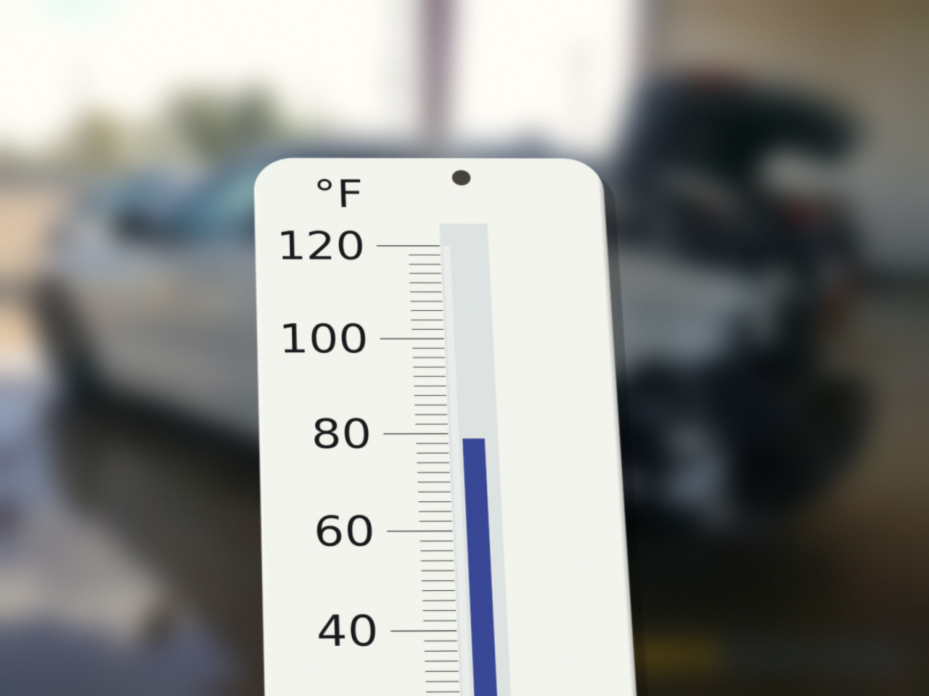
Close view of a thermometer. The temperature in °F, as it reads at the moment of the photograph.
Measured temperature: 79 °F
